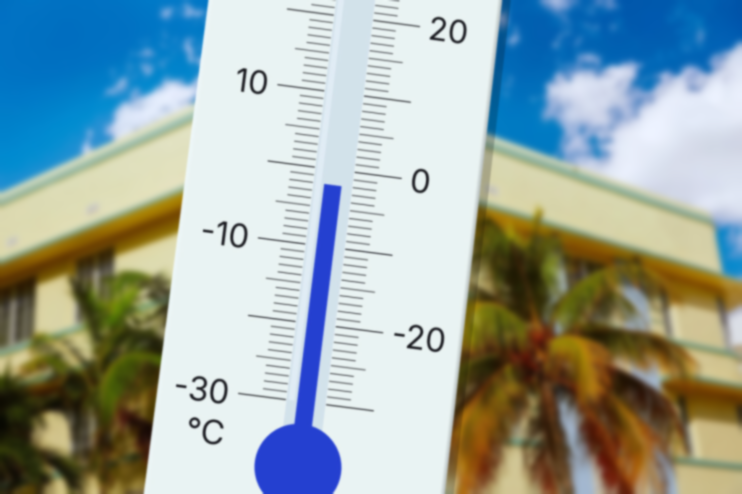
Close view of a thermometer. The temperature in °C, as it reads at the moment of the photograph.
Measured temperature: -2 °C
